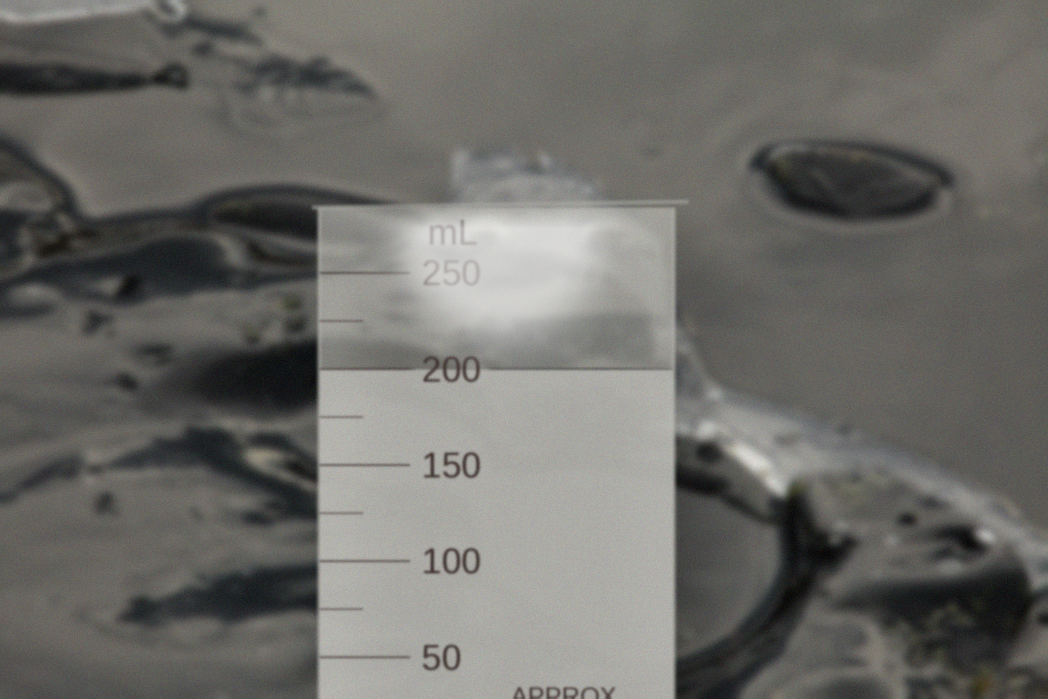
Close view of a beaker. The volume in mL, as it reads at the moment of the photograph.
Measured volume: 200 mL
